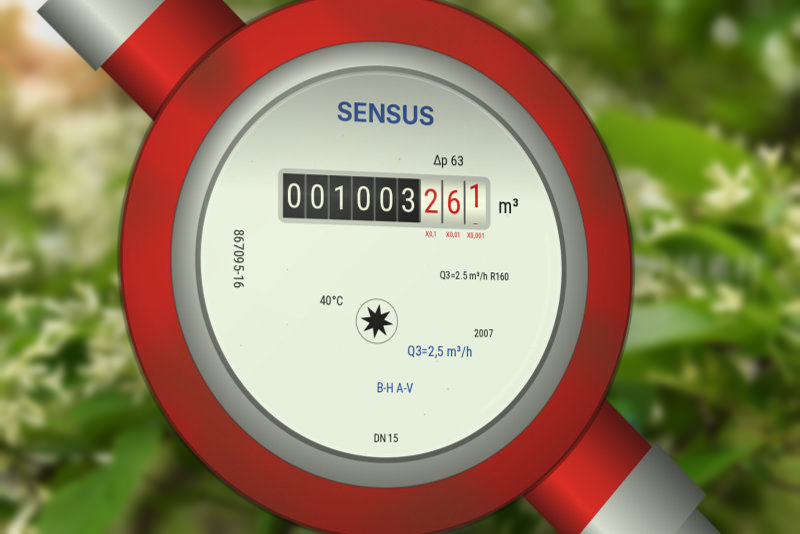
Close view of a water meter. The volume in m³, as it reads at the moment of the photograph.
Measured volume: 1003.261 m³
